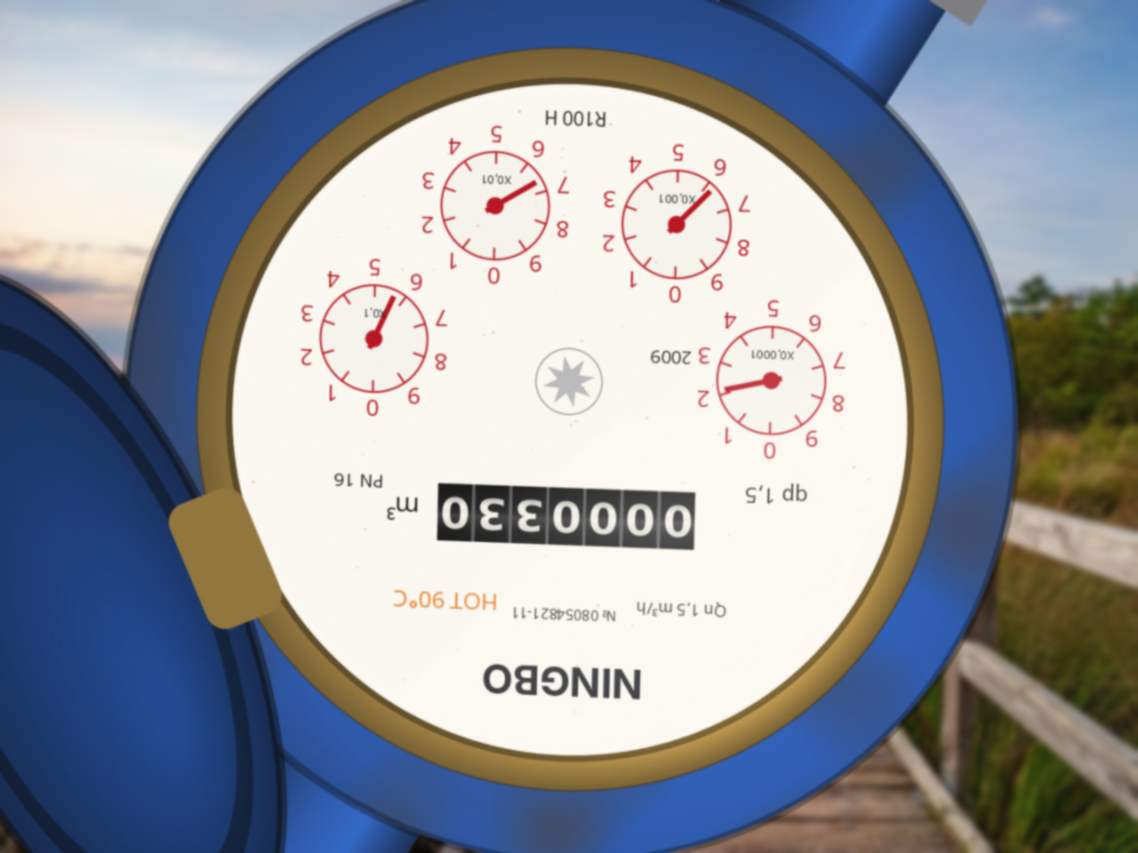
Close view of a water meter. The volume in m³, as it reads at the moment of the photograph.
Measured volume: 330.5662 m³
